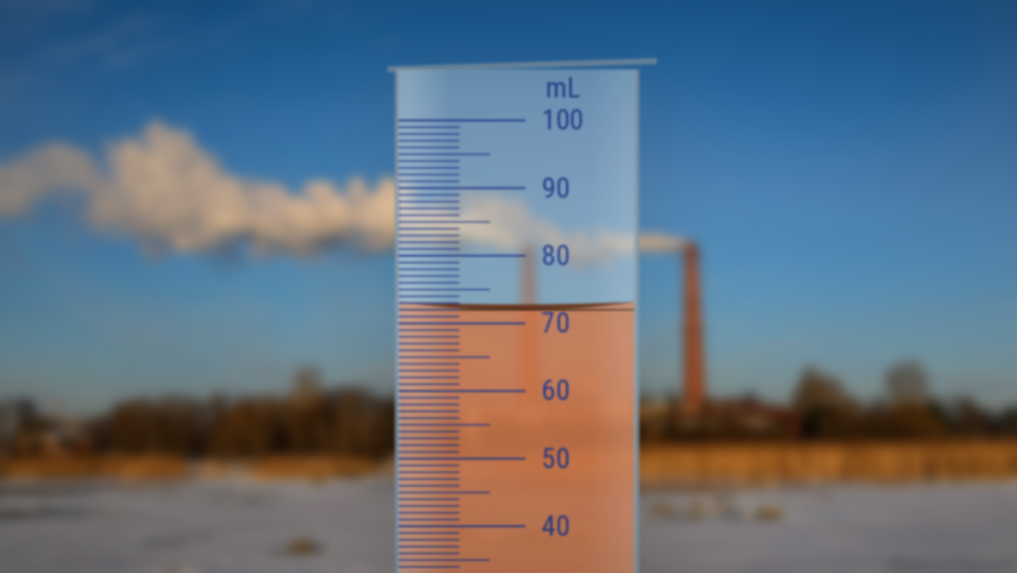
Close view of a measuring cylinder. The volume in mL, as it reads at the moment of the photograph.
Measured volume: 72 mL
